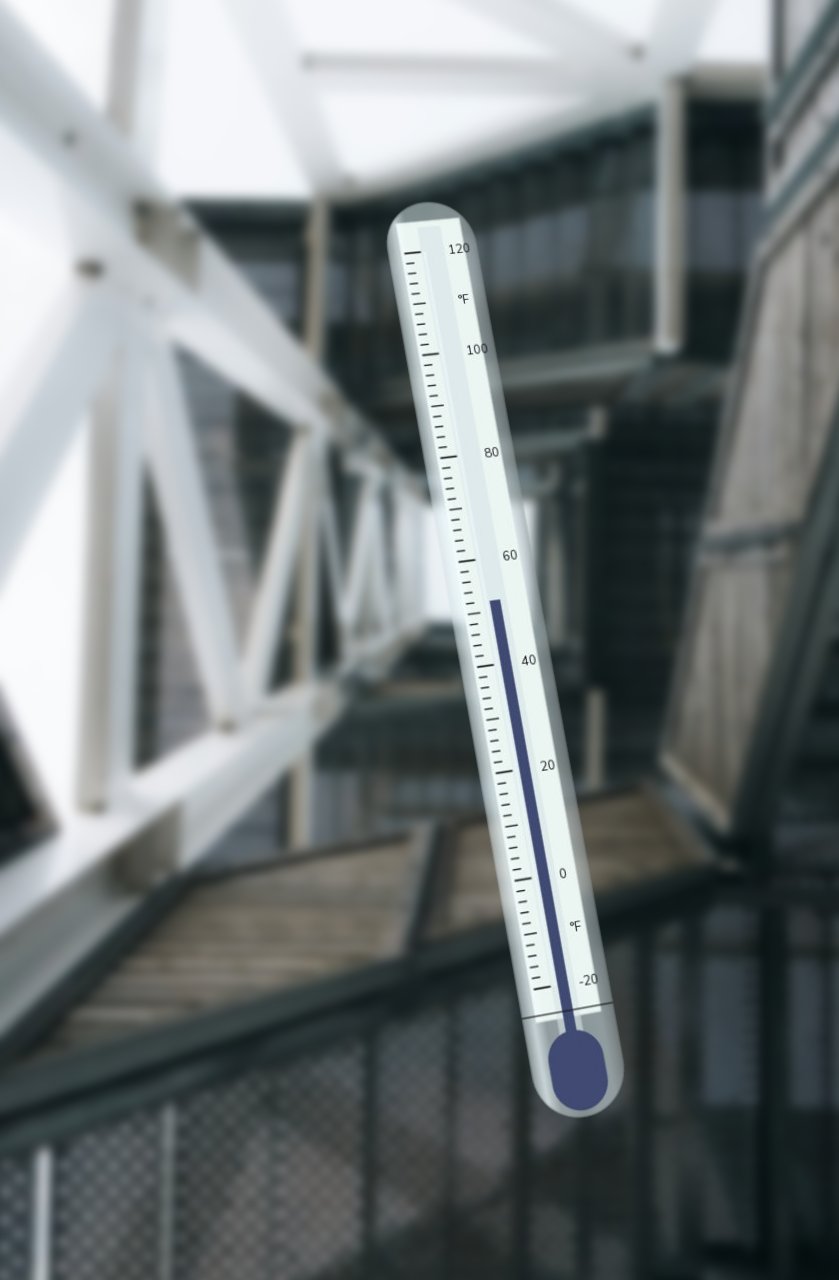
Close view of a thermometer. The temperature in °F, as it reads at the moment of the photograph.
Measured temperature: 52 °F
